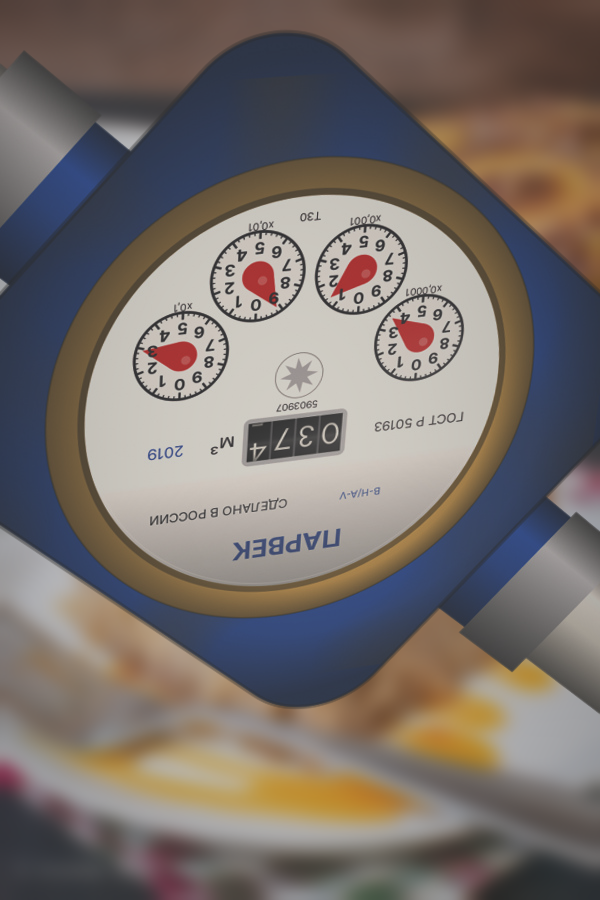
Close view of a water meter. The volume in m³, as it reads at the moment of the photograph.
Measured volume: 374.2913 m³
